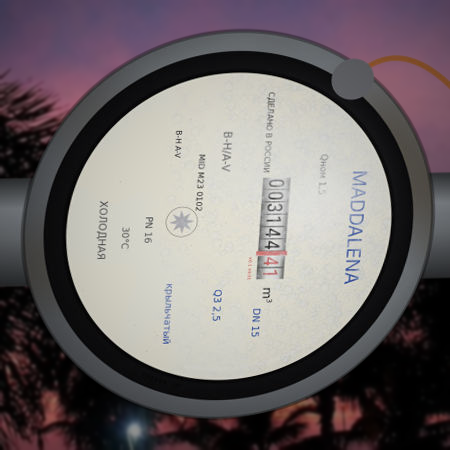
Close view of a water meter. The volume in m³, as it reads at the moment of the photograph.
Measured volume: 3144.41 m³
